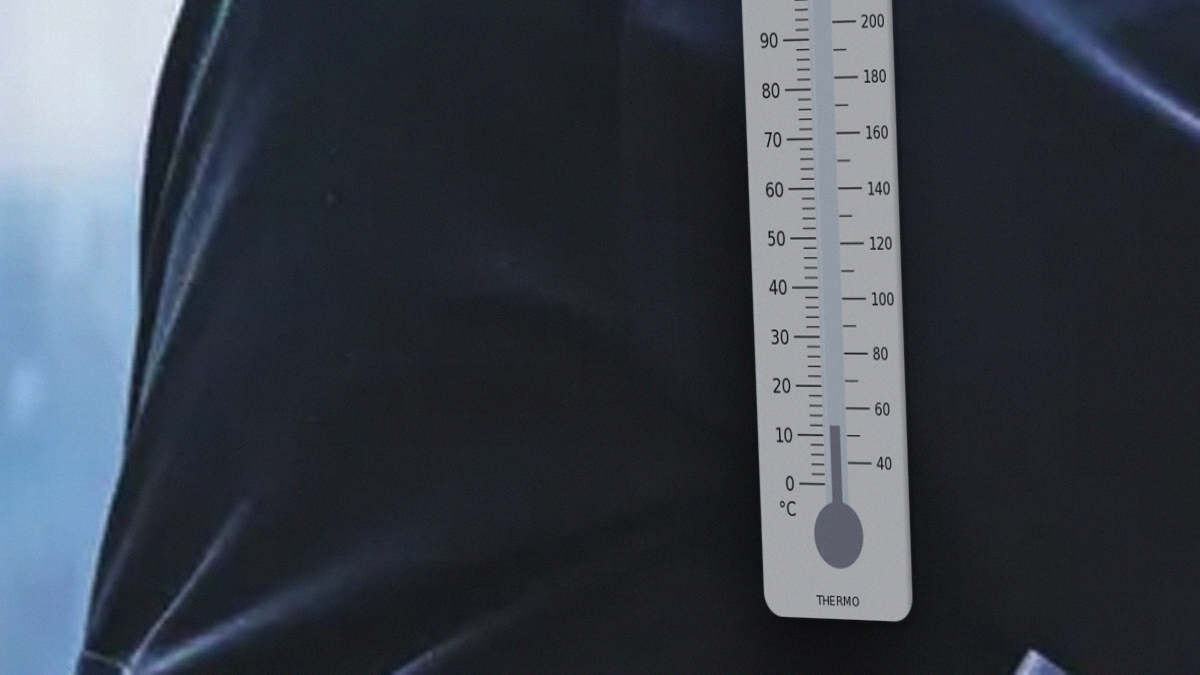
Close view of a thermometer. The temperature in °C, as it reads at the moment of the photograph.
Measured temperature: 12 °C
